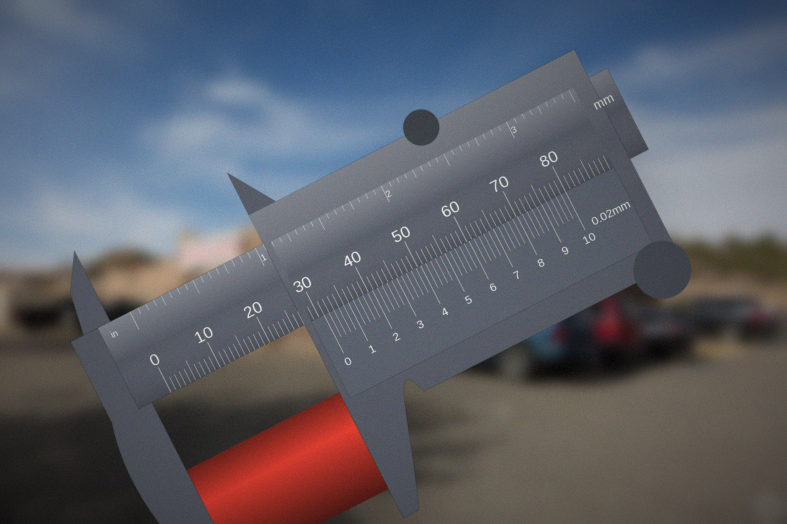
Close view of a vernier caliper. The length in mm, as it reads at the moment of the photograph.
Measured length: 31.0 mm
